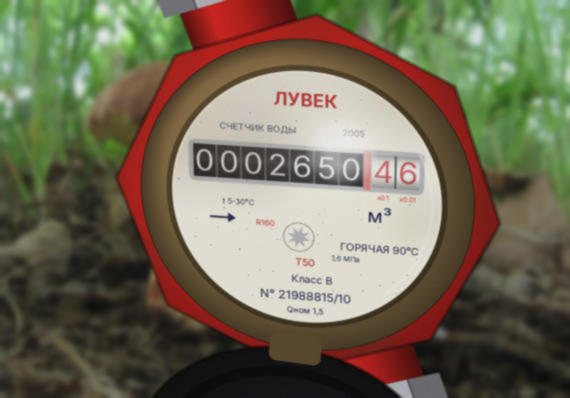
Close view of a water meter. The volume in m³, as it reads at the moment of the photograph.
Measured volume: 2650.46 m³
